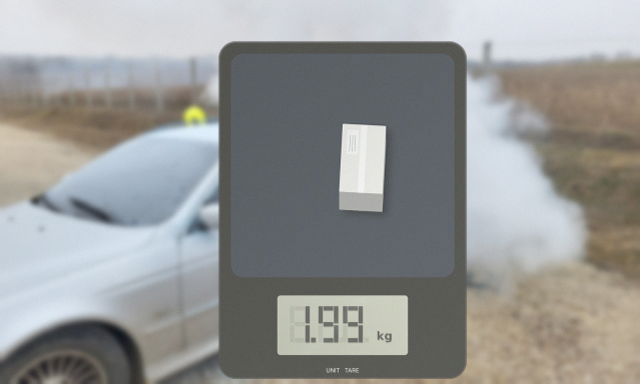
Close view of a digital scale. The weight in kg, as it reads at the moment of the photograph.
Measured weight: 1.99 kg
